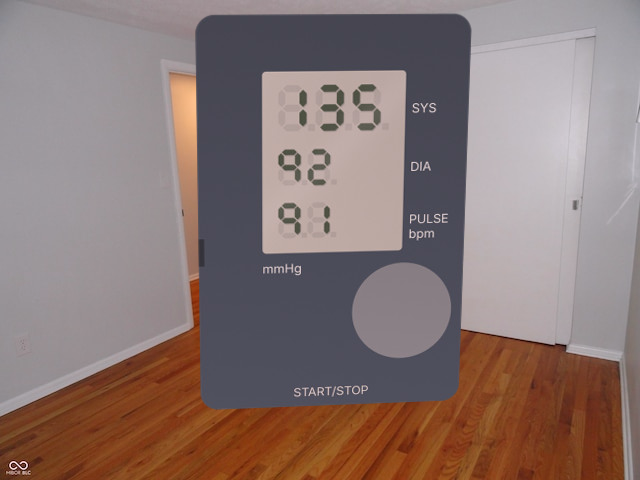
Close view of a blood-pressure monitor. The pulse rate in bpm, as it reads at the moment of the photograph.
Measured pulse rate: 91 bpm
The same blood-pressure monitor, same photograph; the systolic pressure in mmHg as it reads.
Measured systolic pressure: 135 mmHg
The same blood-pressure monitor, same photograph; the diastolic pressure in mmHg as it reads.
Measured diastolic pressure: 92 mmHg
